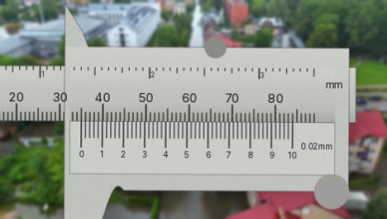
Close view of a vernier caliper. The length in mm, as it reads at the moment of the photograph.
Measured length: 35.0 mm
